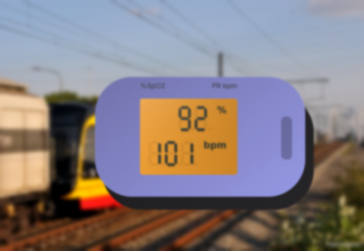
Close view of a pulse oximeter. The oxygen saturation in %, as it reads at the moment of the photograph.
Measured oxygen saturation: 92 %
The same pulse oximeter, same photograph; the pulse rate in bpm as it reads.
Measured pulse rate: 101 bpm
